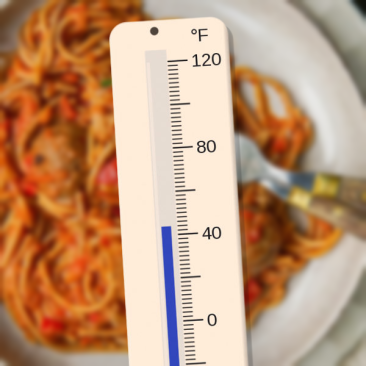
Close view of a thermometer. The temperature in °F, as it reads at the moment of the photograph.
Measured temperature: 44 °F
